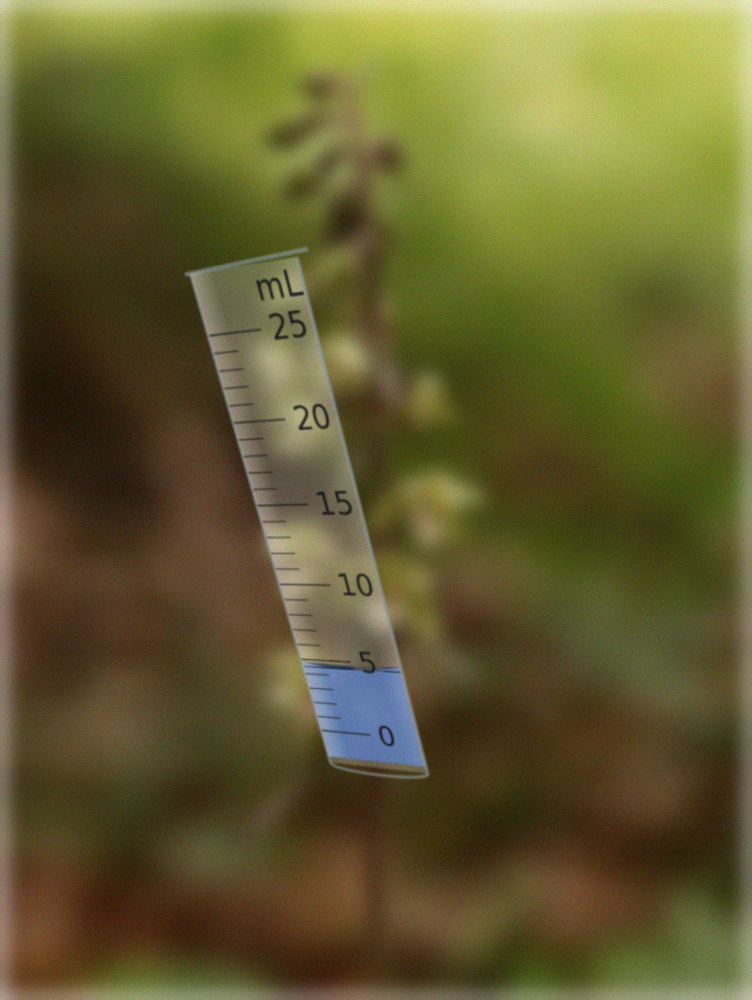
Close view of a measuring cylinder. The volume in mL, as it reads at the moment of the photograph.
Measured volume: 4.5 mL
